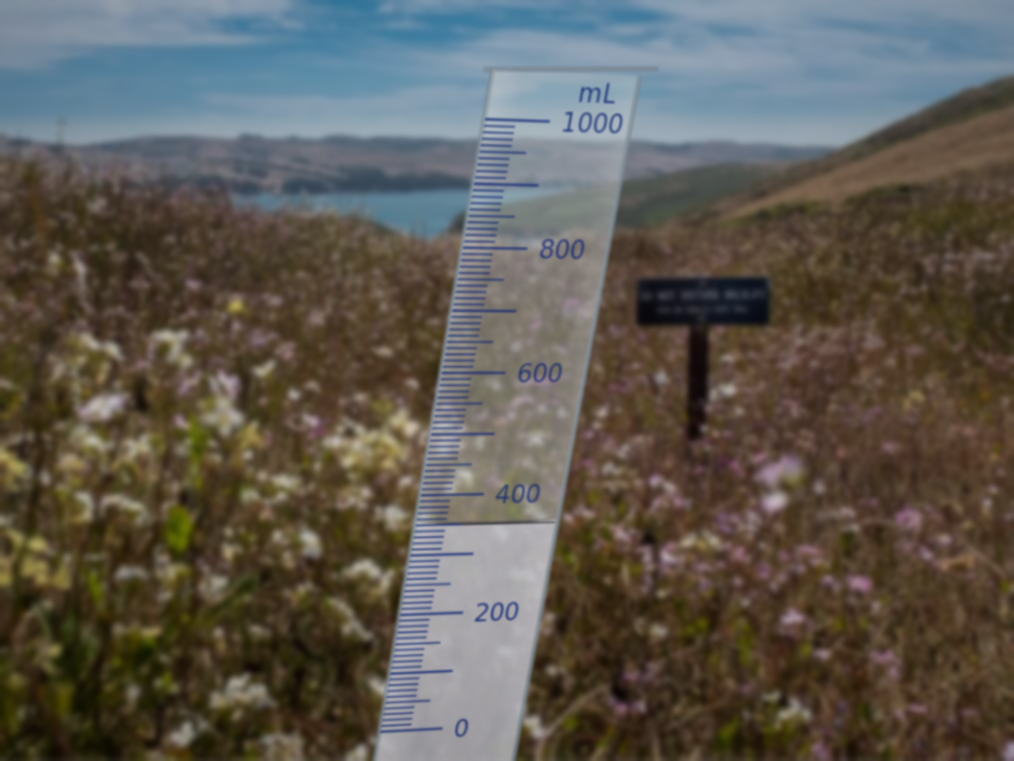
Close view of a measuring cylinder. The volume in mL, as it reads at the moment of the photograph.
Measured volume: 350 mL
